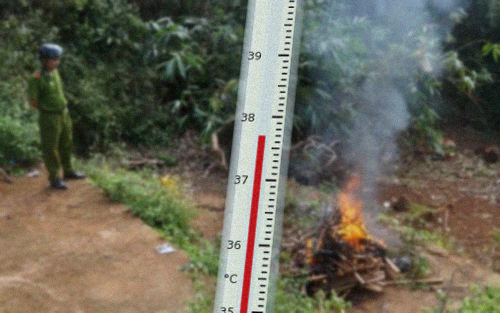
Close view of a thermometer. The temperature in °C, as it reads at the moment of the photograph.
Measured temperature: 37.7 °C
